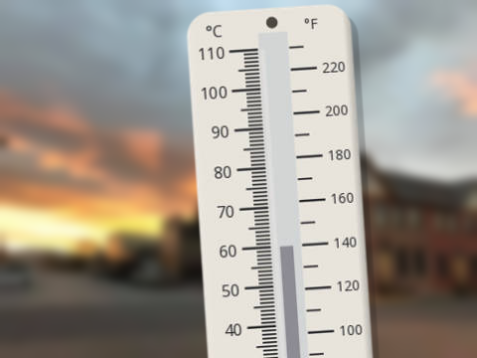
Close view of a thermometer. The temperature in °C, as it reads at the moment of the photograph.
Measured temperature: 60 °C
